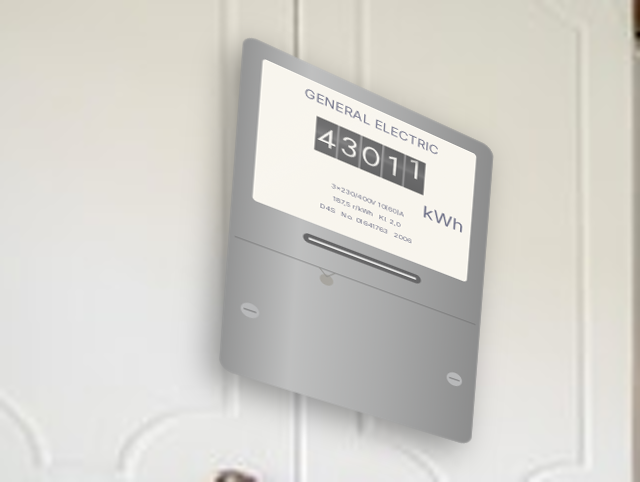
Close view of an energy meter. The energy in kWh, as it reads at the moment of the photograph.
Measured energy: 43011 kWh
